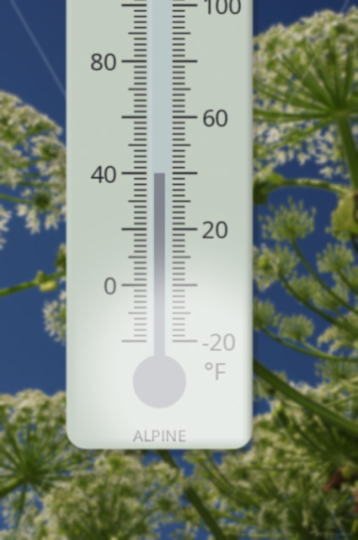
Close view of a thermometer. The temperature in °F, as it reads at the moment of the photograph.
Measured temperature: 40 °F
